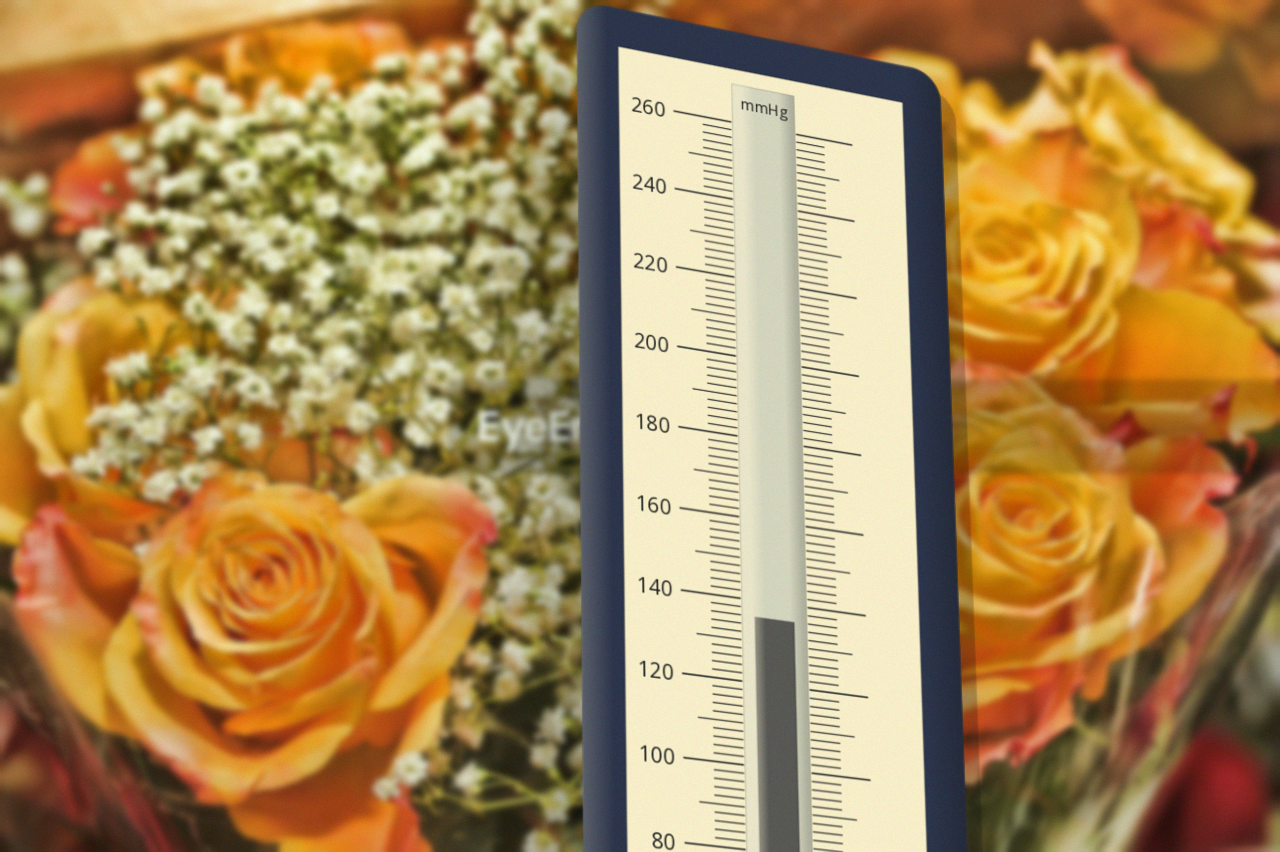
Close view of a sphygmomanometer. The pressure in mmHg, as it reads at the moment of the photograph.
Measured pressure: 136 mmHg
